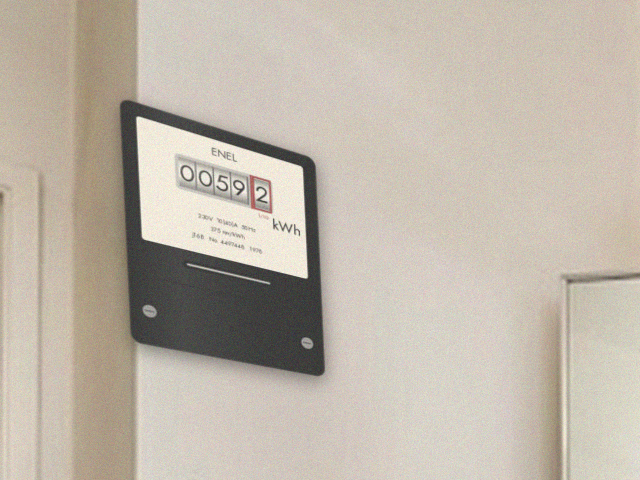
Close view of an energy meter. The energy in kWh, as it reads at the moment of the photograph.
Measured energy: 59.2 kWh
